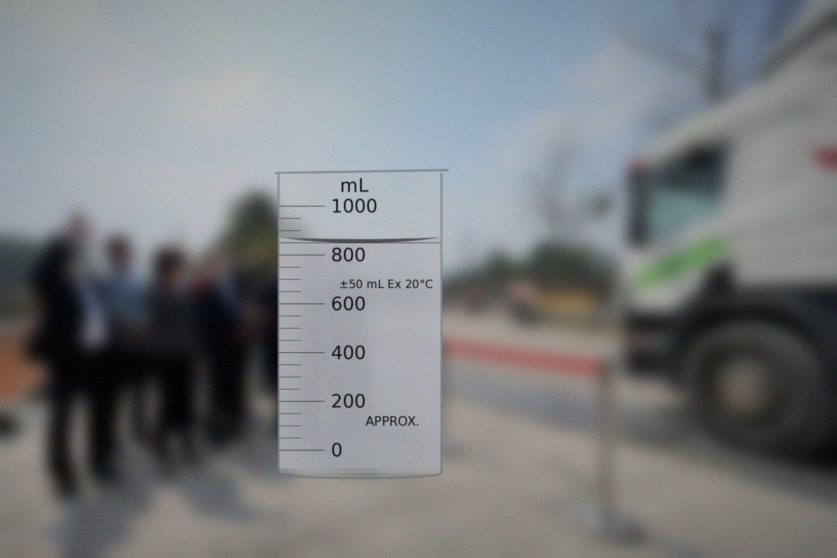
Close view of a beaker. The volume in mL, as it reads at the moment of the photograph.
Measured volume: 850 mL
